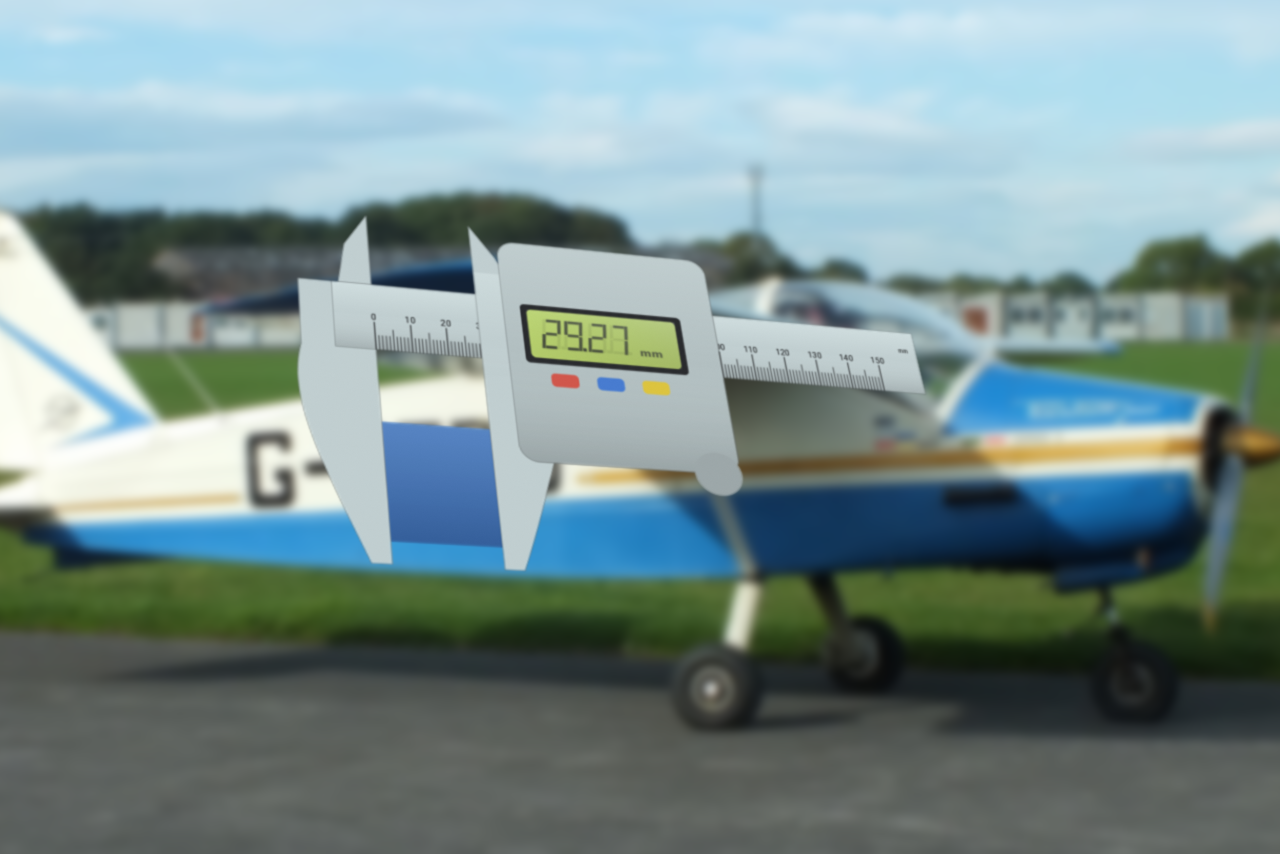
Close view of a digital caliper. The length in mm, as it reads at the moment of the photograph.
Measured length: 29.27 mm
